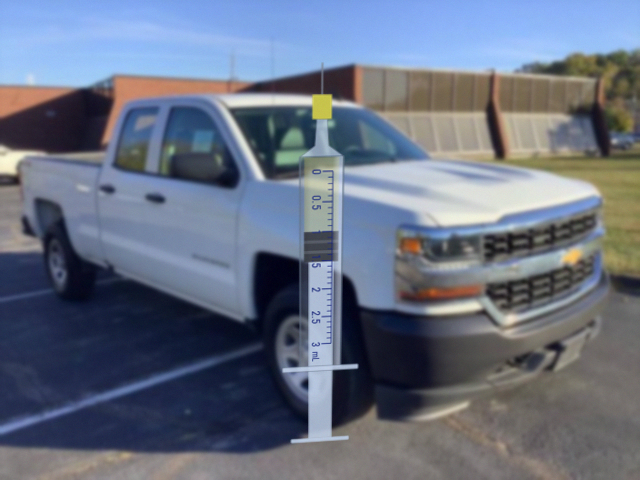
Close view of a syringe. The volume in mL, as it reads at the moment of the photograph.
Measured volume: 1 mL
